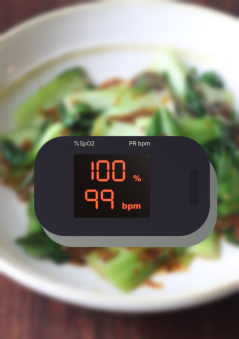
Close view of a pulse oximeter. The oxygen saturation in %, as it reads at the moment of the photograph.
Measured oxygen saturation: 100 %
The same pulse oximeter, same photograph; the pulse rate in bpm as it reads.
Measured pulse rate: 99 bpm
